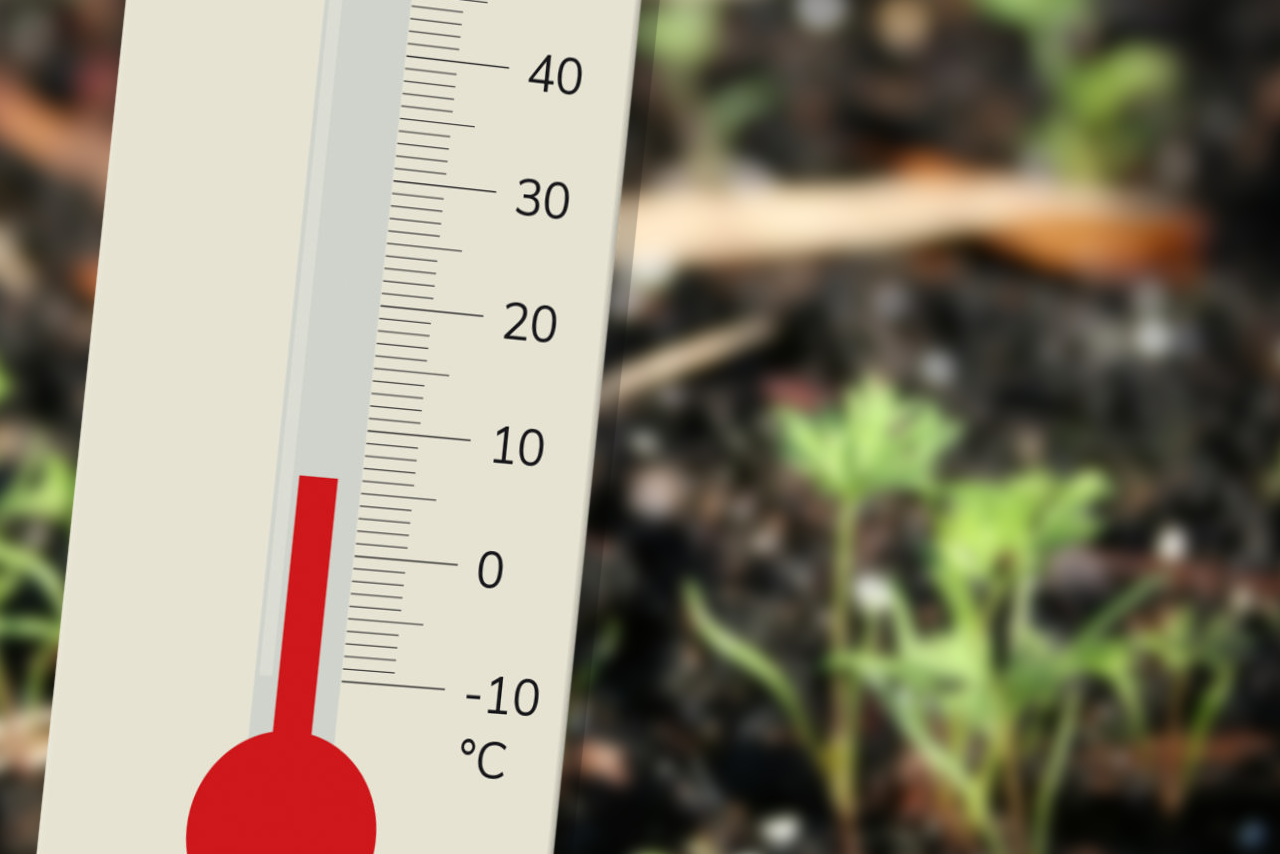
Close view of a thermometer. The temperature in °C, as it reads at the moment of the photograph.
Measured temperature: 6 °C
